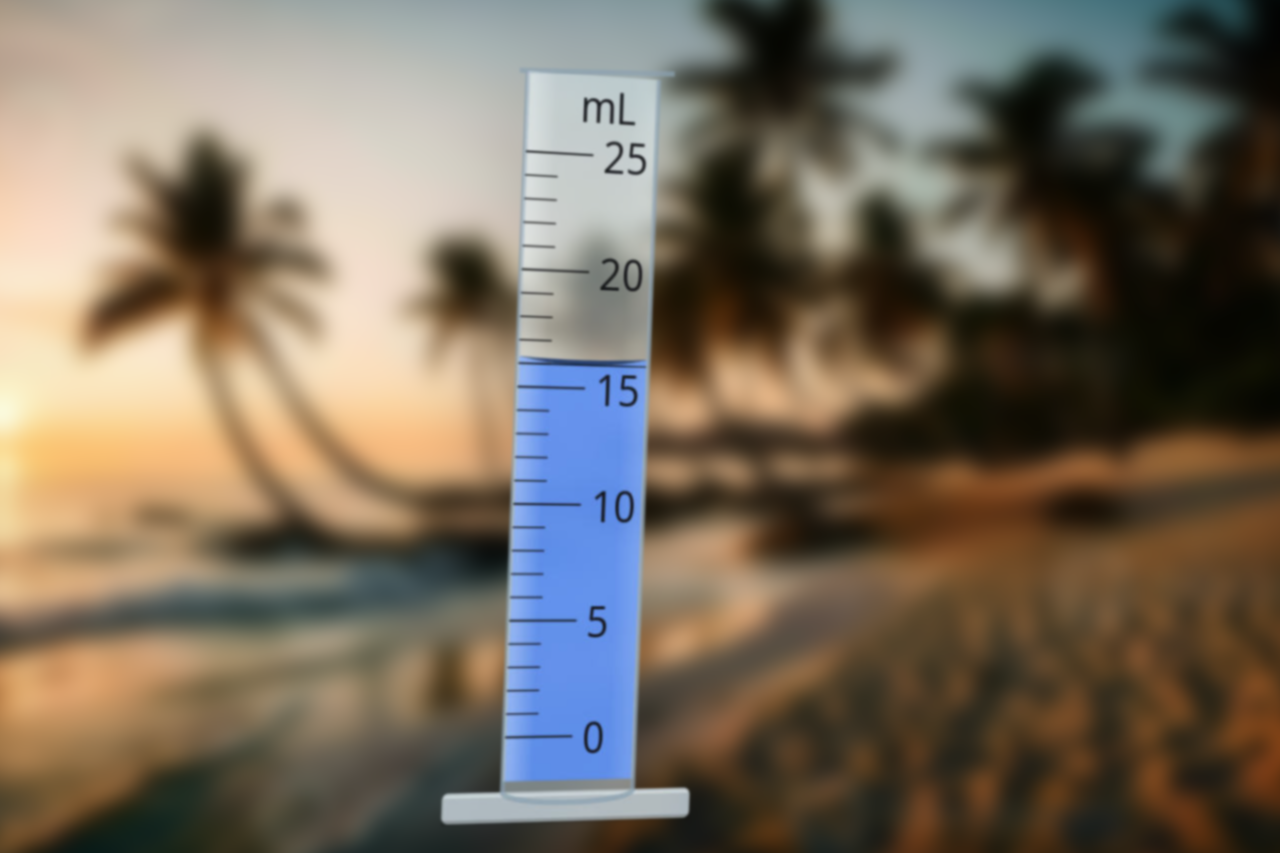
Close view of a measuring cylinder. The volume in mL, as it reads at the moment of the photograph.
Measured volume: 16 mL
